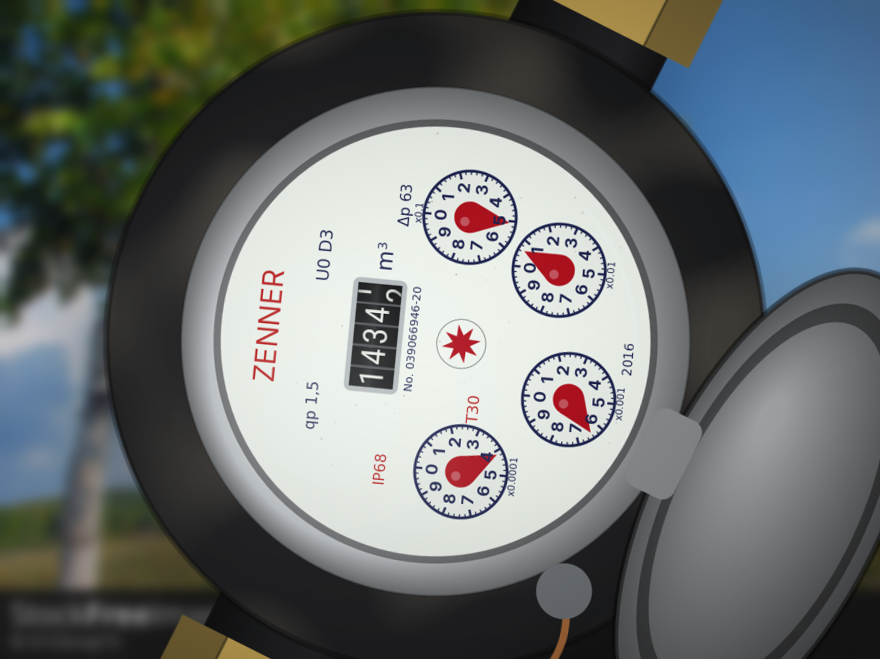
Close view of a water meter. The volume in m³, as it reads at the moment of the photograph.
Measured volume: 14341.5064 m³
